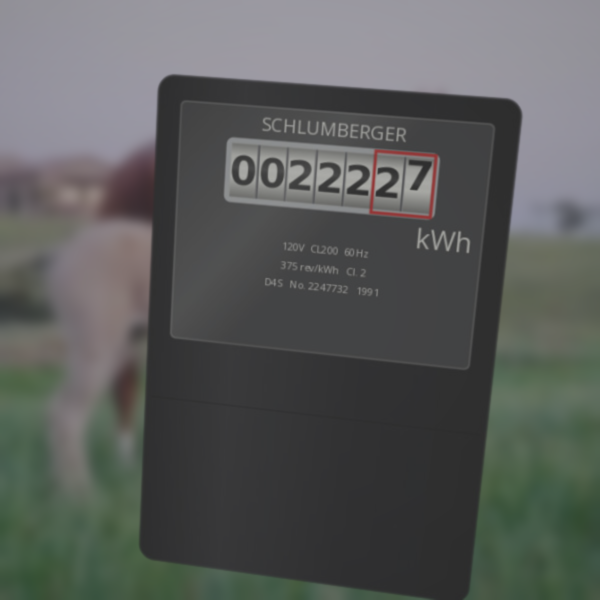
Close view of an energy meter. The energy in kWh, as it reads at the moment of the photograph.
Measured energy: 222.27 kWh
